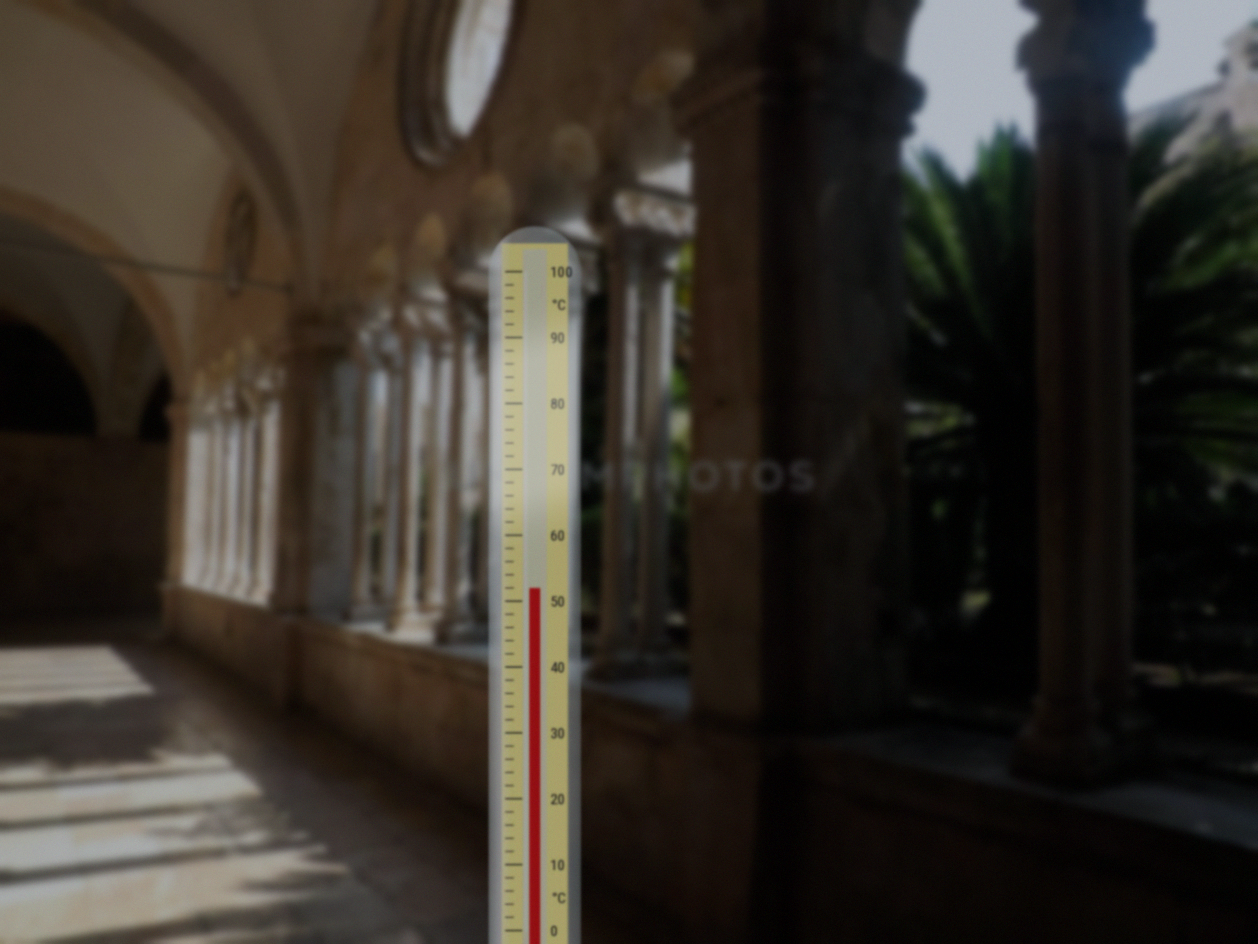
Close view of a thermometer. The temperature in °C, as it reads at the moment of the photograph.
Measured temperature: 52 °C
